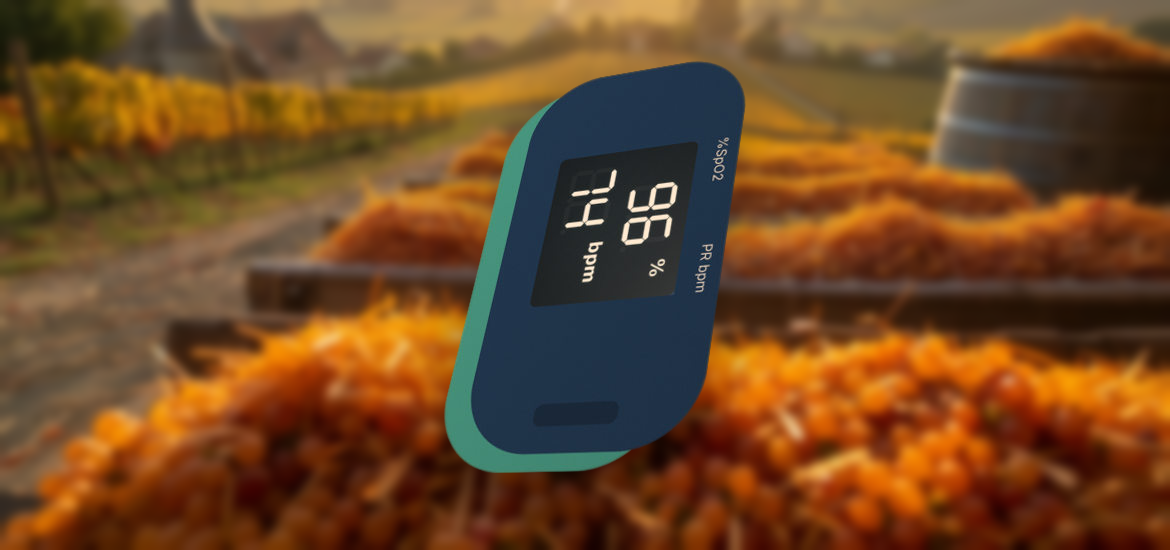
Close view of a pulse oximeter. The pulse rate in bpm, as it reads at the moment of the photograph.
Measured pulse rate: 74 bpm
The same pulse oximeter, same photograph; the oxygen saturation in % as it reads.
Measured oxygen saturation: 96 %
